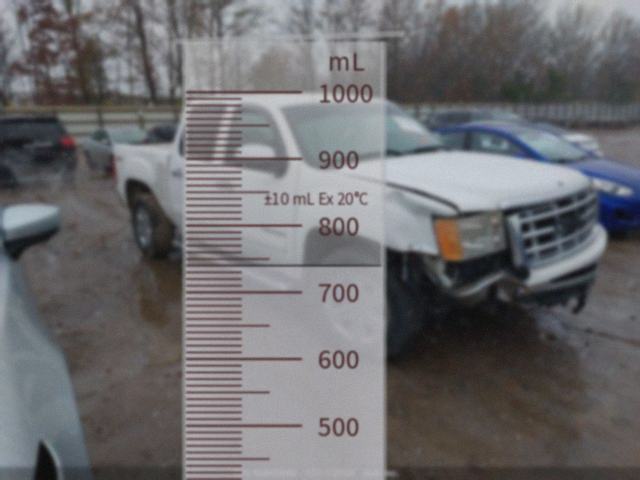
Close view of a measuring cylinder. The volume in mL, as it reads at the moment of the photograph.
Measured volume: 740 mL
